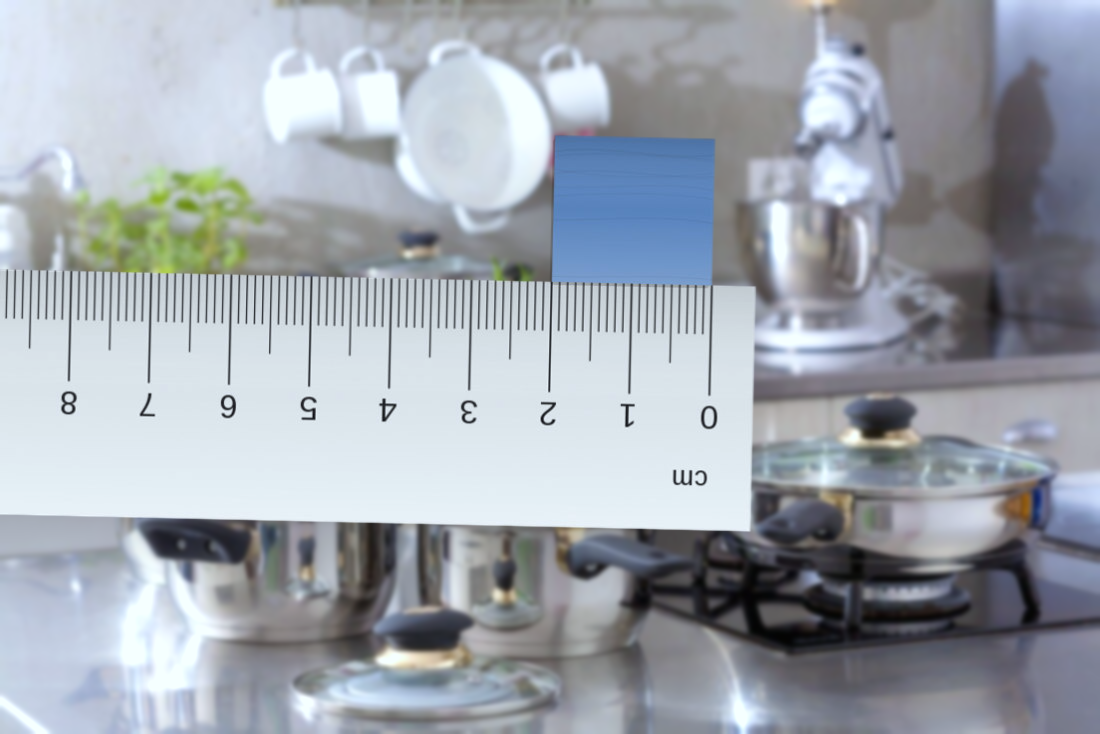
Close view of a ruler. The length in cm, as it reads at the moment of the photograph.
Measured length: 2 cm
